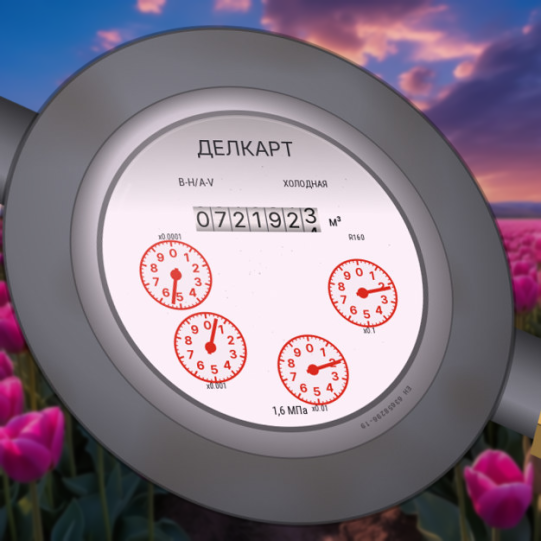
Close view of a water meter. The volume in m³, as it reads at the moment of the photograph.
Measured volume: 721923.2205 m³
